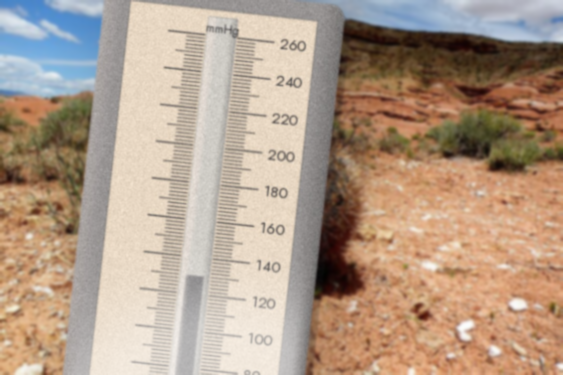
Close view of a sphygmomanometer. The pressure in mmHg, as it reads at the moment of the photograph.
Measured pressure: 130 mmHg
